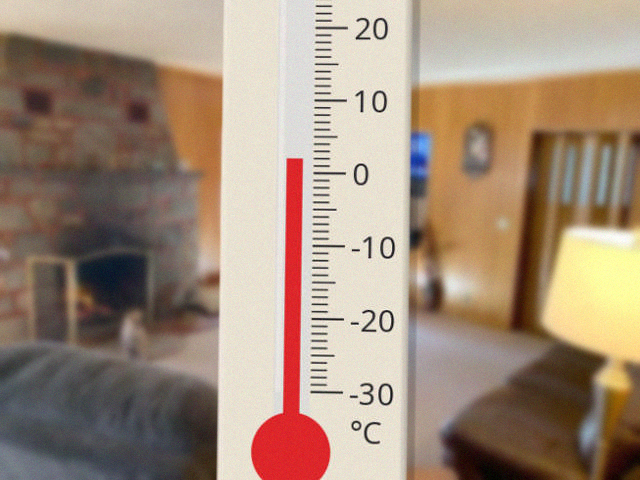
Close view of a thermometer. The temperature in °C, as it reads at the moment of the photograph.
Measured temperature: 2 °C
